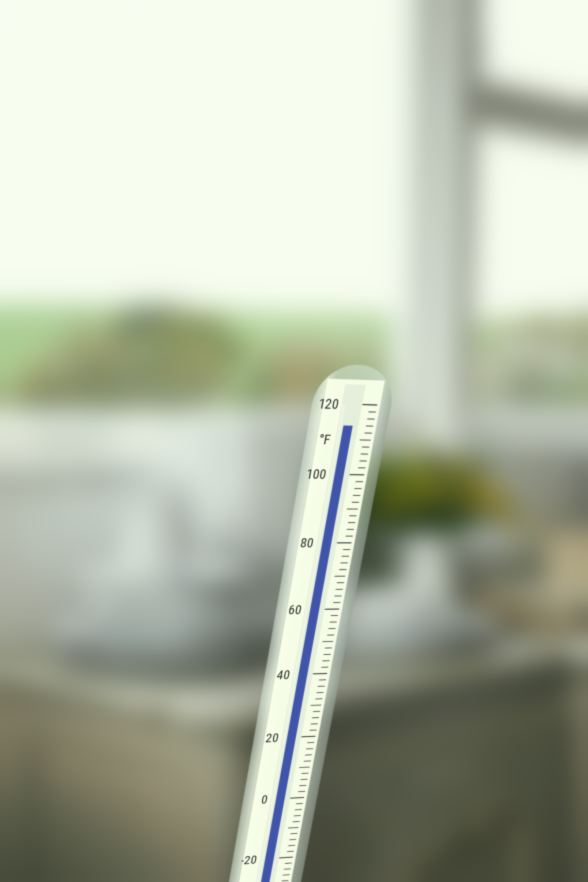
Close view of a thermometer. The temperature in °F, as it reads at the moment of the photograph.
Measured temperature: 114 °F
